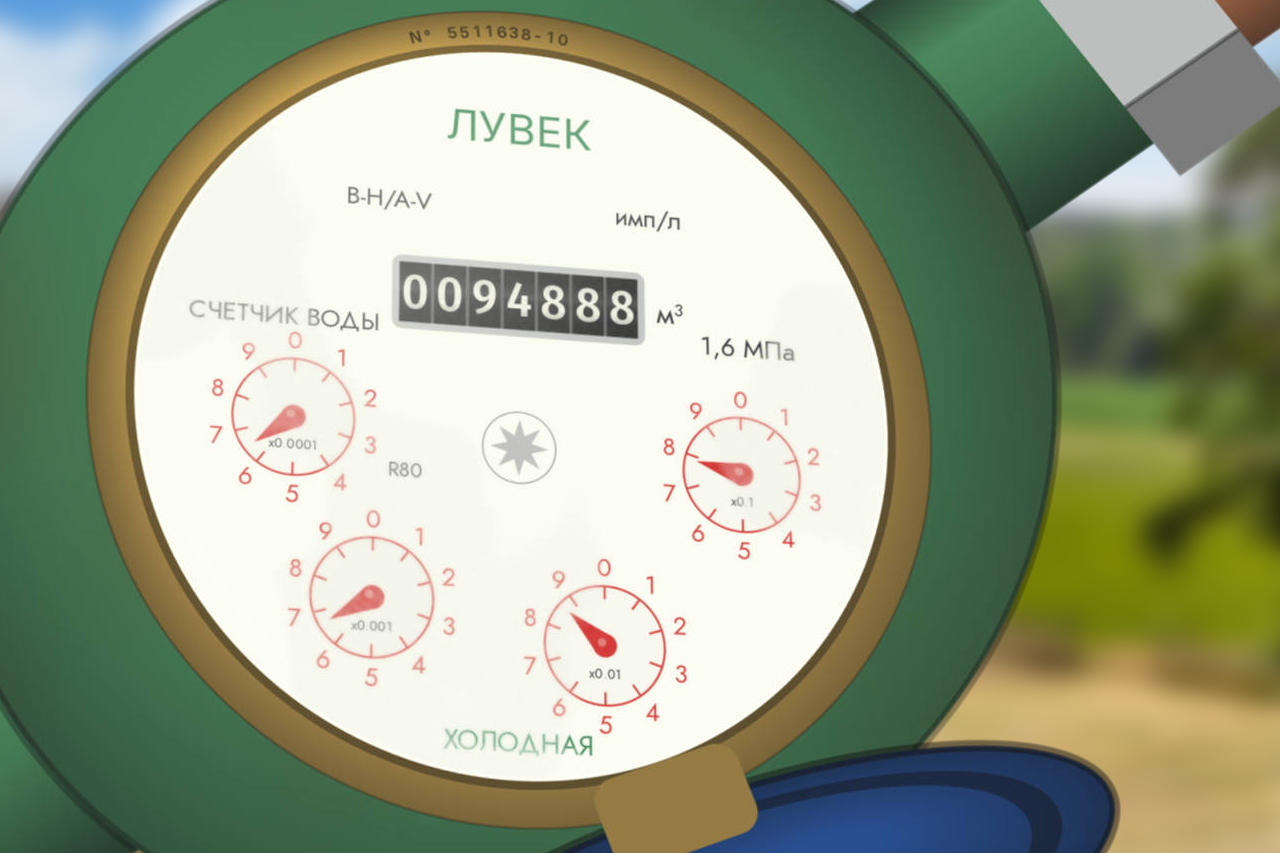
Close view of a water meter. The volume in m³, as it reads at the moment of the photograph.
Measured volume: 94888.7866 m³
